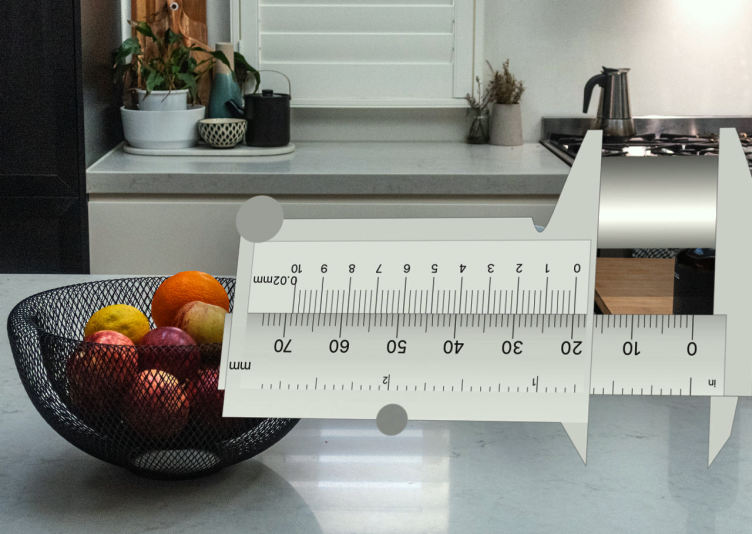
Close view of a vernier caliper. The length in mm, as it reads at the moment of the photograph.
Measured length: 19.8 mm
